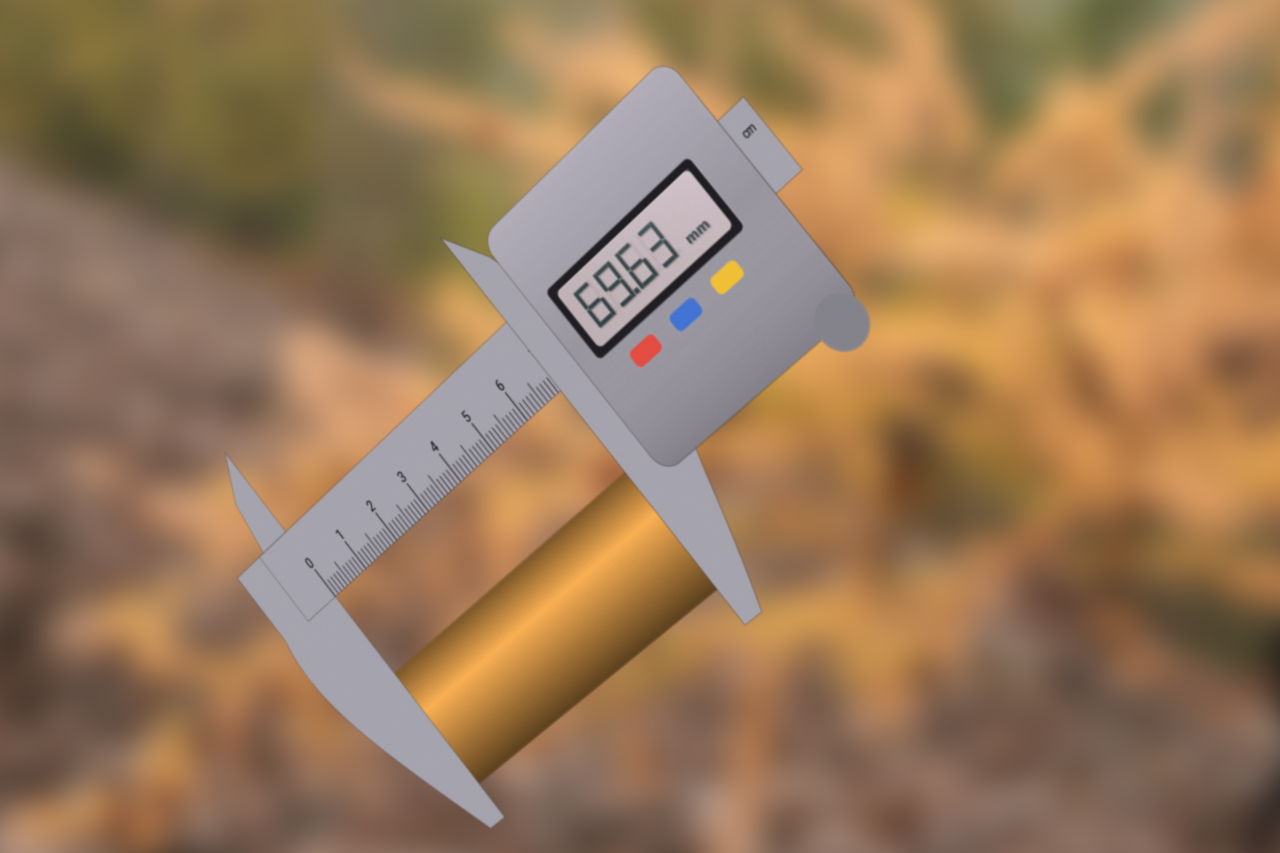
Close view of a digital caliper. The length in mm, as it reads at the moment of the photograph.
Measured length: 69.63 mm
